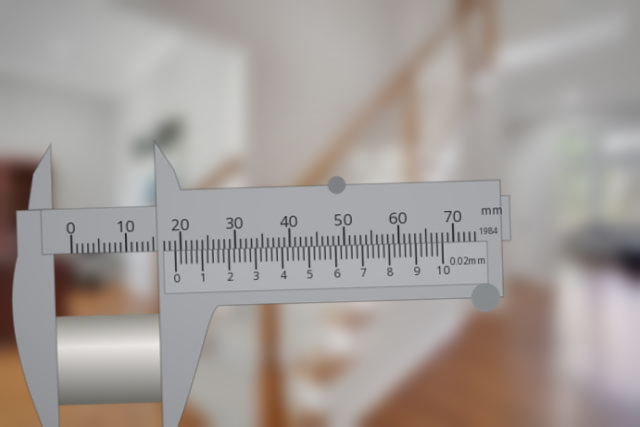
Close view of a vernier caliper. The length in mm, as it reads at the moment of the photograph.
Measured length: 19.0 mm
